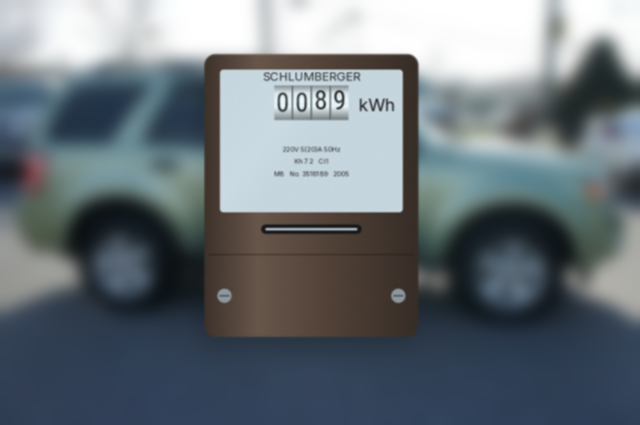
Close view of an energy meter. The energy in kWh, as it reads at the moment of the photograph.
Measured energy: 89 kWh
